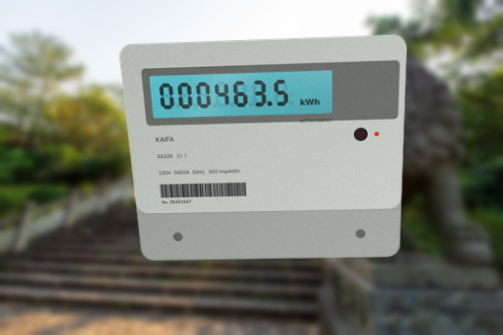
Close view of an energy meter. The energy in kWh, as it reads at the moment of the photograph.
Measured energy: 463.5 kWh
